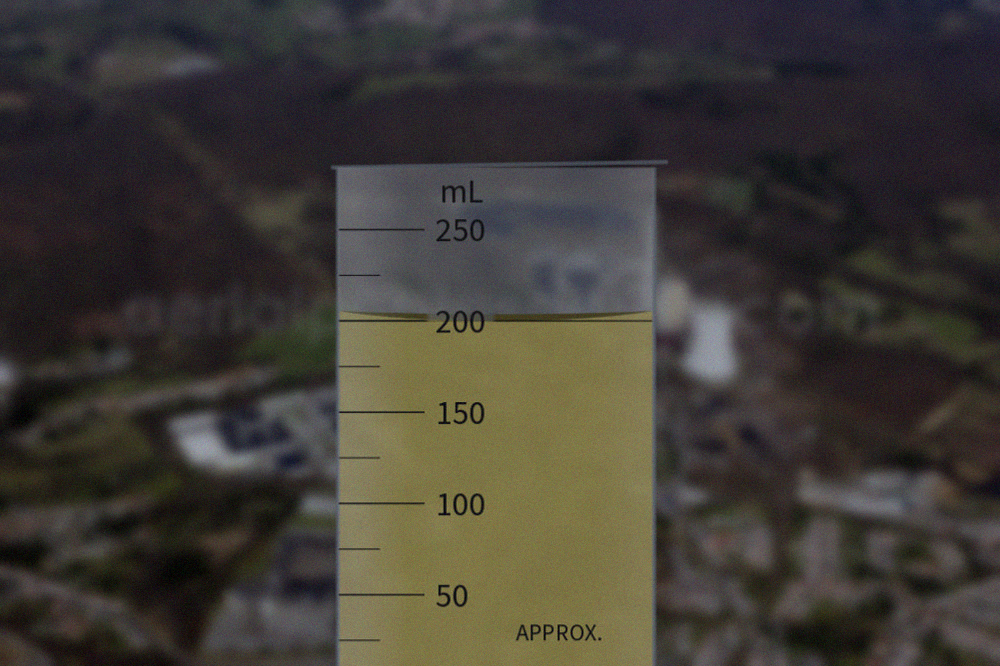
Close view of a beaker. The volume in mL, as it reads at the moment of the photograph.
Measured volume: 200 mL
